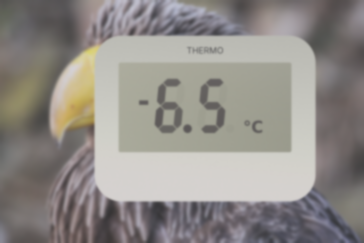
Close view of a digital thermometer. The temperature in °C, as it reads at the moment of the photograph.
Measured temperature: -6.5 °C
